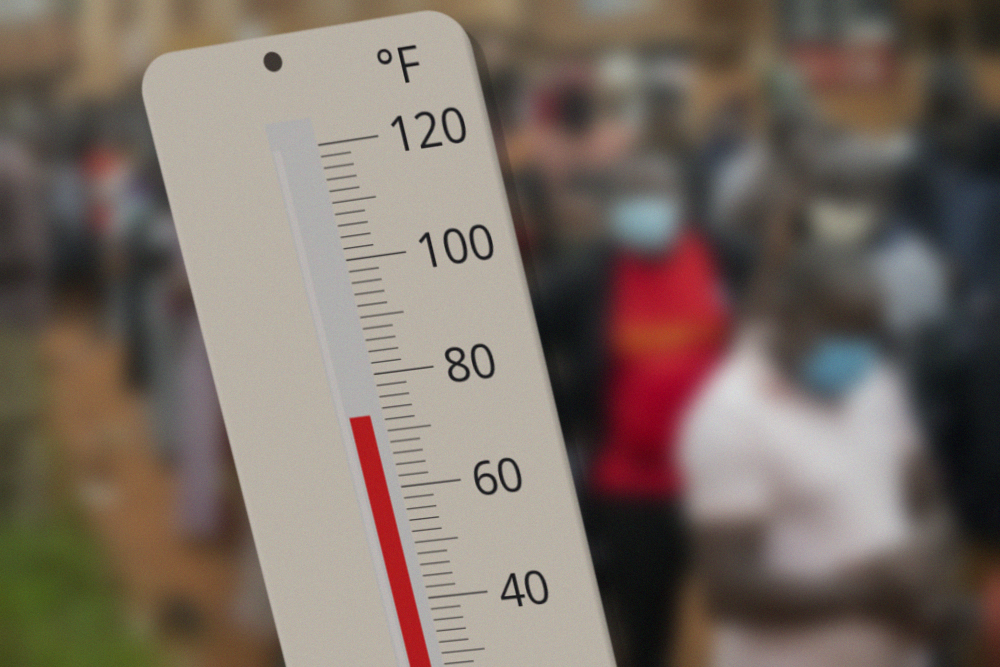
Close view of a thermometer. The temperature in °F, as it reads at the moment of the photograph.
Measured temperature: 73 °F
